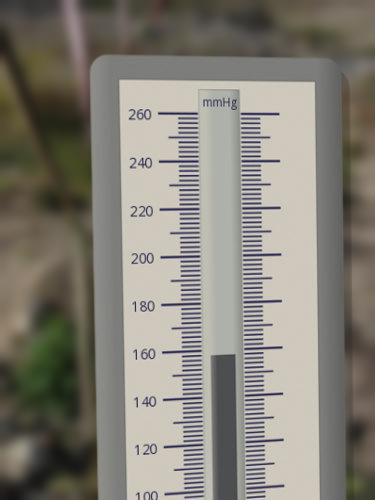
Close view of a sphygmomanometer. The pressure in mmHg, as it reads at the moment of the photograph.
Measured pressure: 158 mmHg
